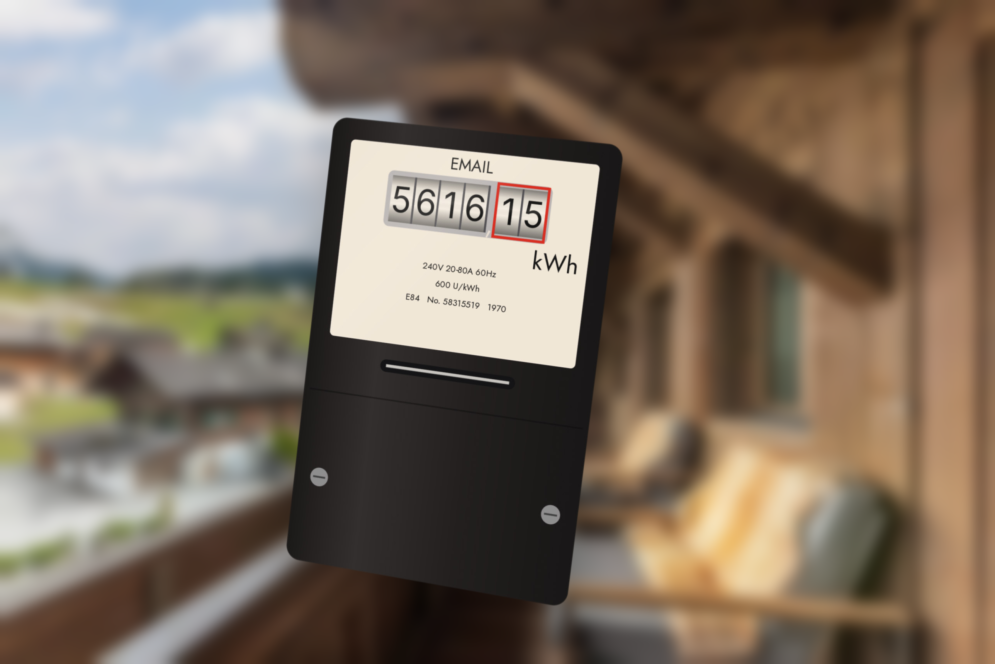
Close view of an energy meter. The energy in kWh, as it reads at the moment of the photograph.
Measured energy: 5616.15 kWh
